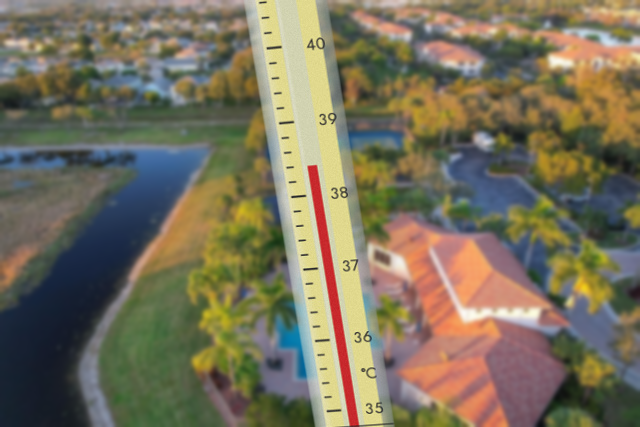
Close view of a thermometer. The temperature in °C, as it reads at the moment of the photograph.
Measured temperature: 38.4 °C
